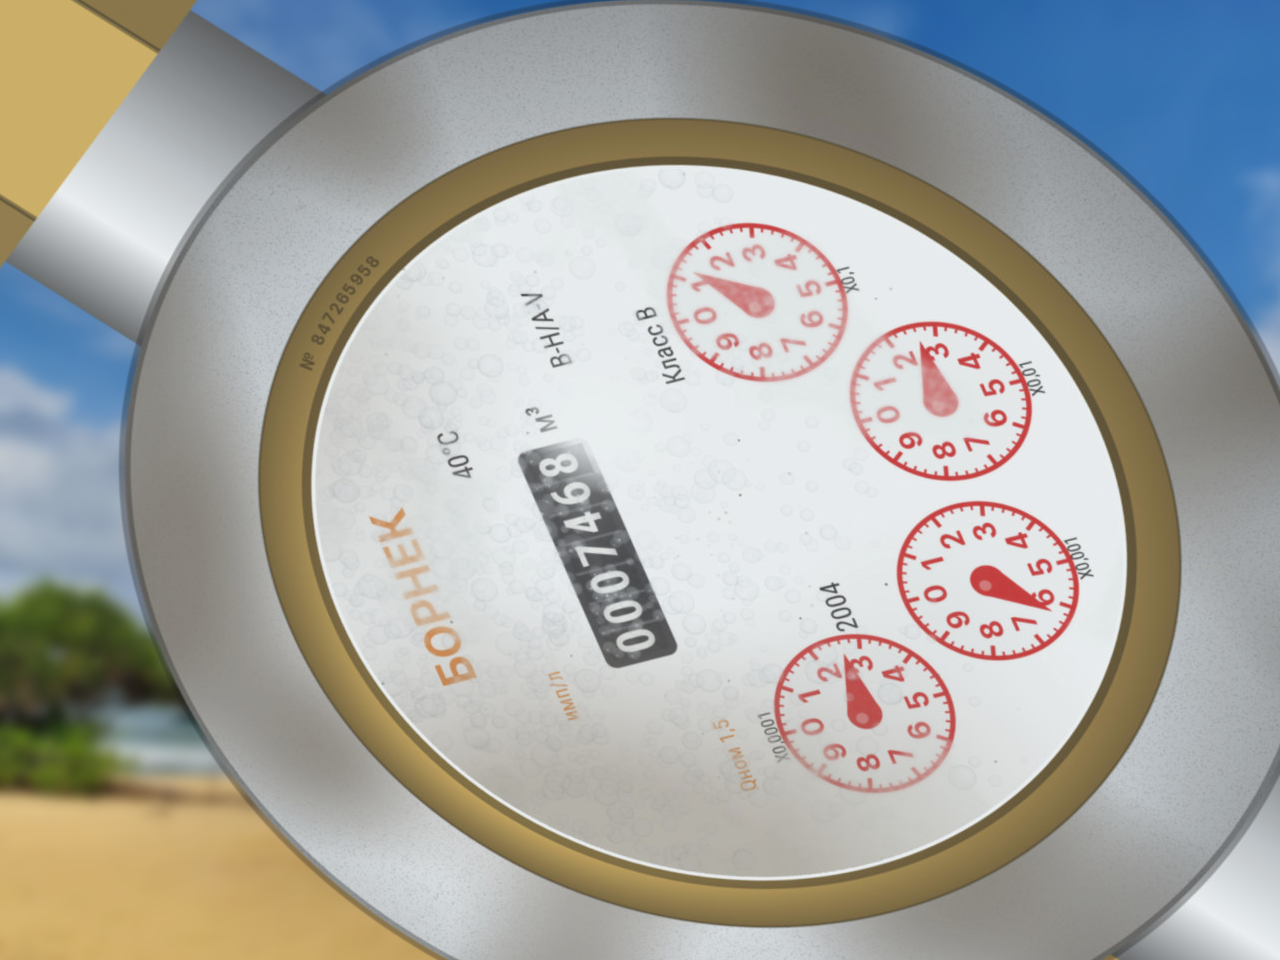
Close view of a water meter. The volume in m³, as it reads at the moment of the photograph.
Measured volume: 7468.1262 m³
